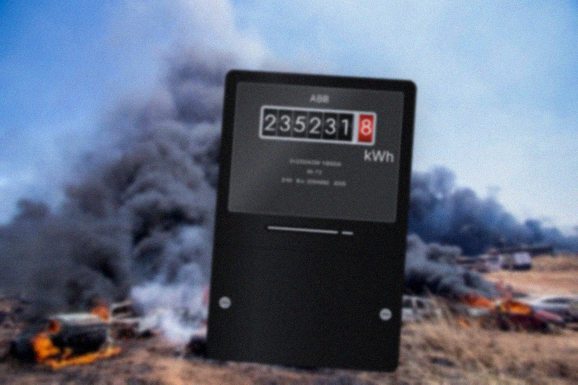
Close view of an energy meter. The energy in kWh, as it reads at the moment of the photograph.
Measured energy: 235231.8 kWh
